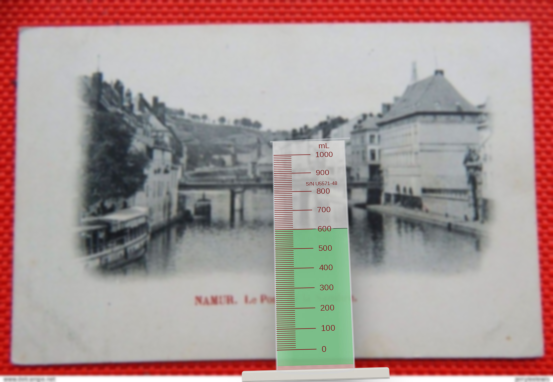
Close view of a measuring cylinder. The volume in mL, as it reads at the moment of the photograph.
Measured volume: 600 mL
